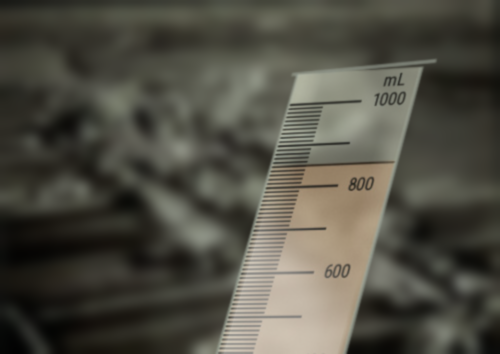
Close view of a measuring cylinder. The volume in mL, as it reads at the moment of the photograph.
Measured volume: 850 mL
